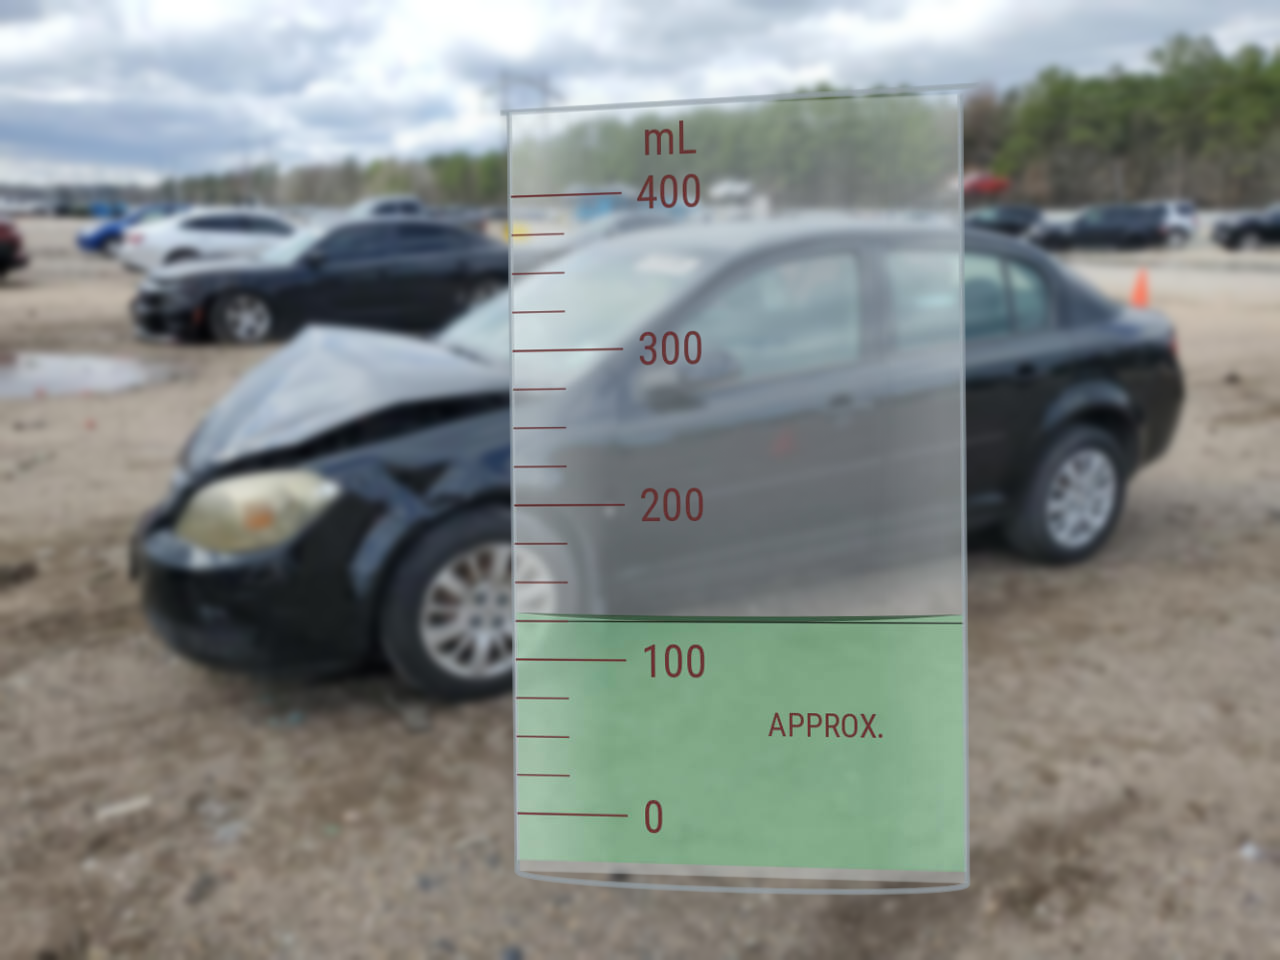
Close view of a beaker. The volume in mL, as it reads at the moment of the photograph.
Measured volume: 125 mL
